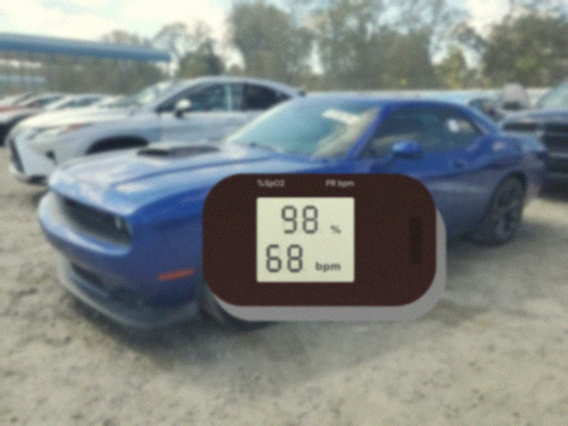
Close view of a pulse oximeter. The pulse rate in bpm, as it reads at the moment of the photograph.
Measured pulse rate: 68 bpm
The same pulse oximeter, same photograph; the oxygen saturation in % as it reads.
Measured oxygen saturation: 98 %
